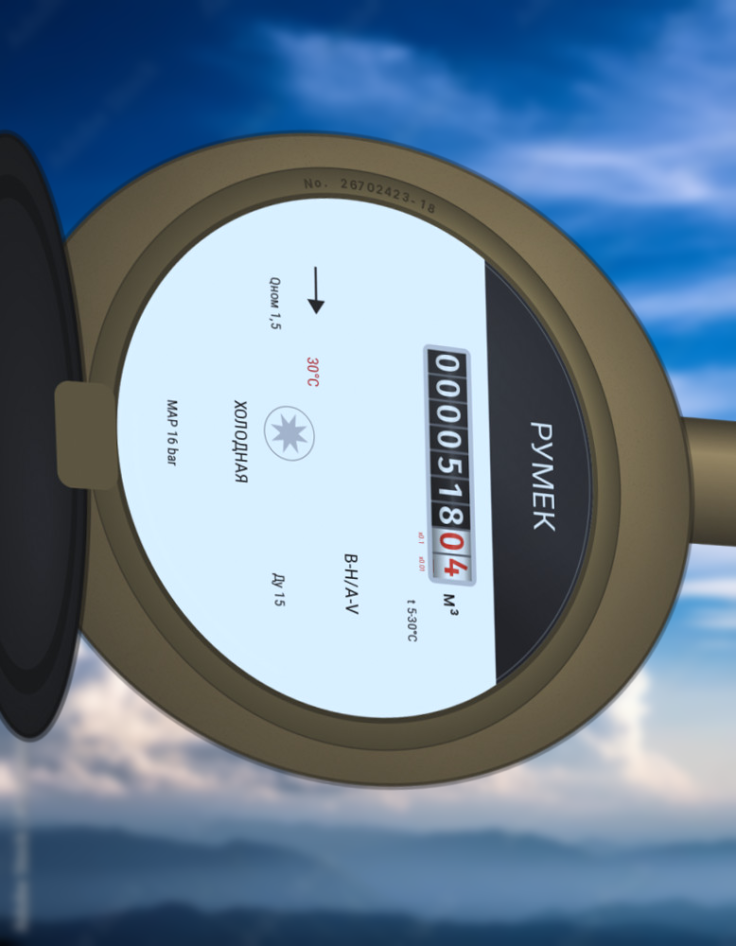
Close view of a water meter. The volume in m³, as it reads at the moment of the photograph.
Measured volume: 518.04 m³
